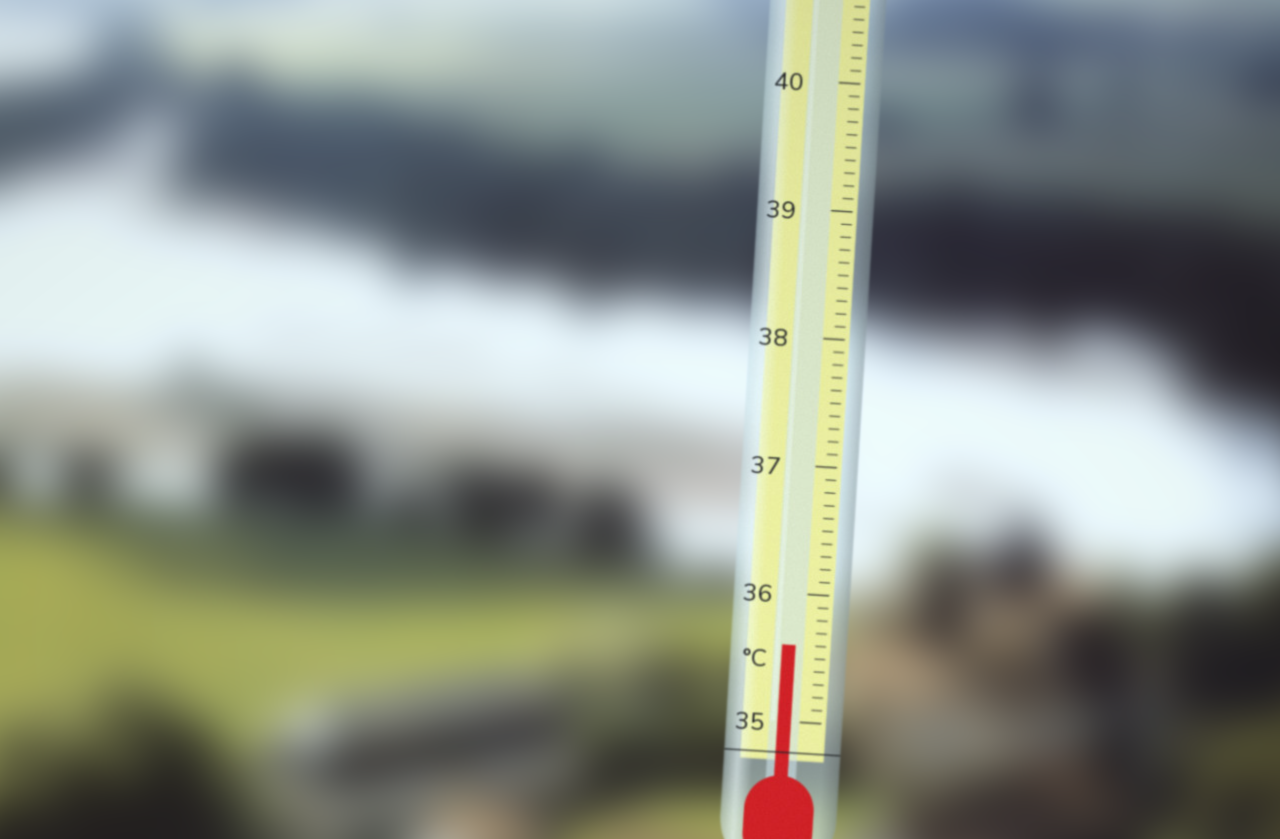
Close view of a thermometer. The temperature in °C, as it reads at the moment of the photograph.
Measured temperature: 35.6 °C
